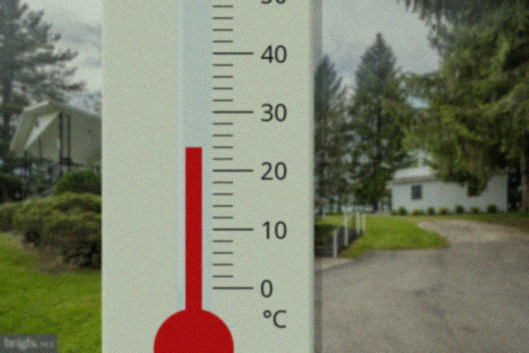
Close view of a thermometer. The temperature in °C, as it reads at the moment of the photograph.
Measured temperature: 24 °C
